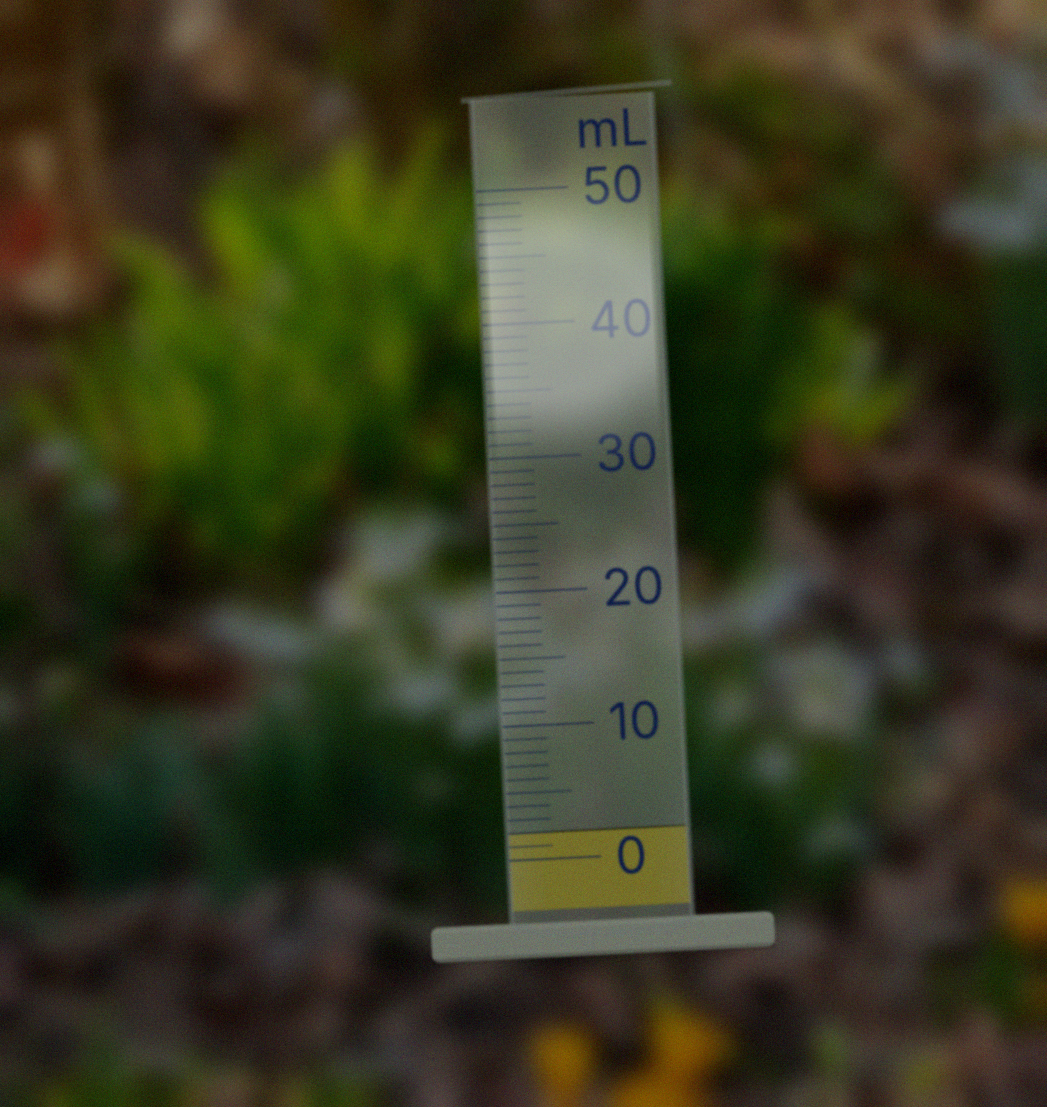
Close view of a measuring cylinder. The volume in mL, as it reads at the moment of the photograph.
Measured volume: 2 mL
